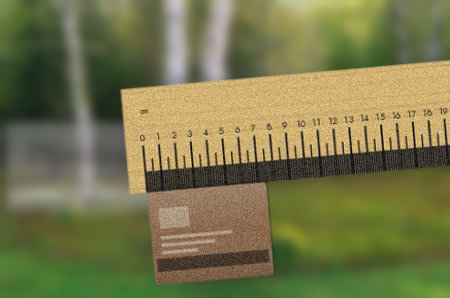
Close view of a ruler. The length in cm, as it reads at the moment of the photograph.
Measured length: 7.5 cm
